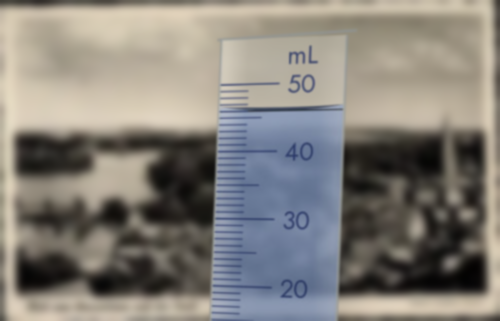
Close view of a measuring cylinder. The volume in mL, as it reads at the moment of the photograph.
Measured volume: 46 mL
